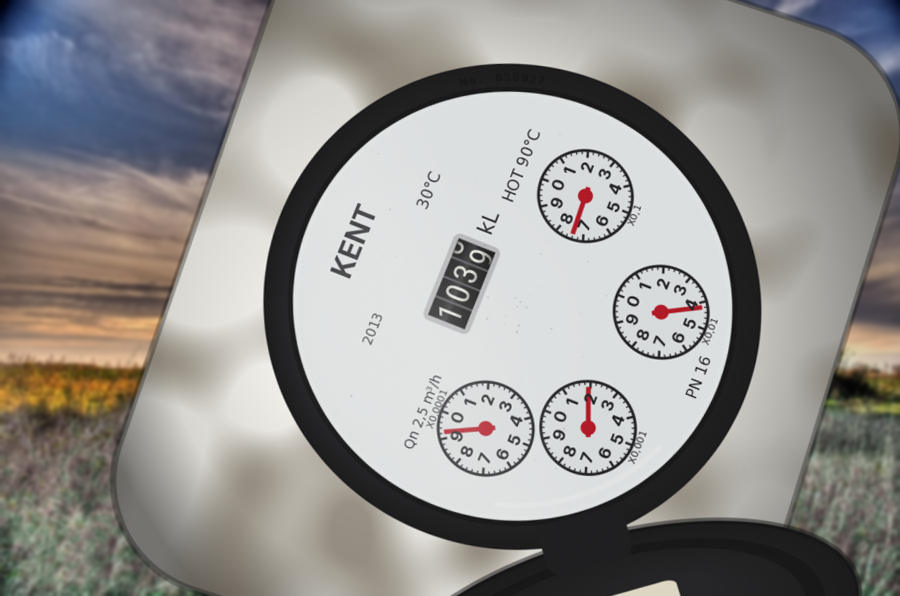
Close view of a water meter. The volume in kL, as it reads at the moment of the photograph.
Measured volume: 1038.7419 kL
